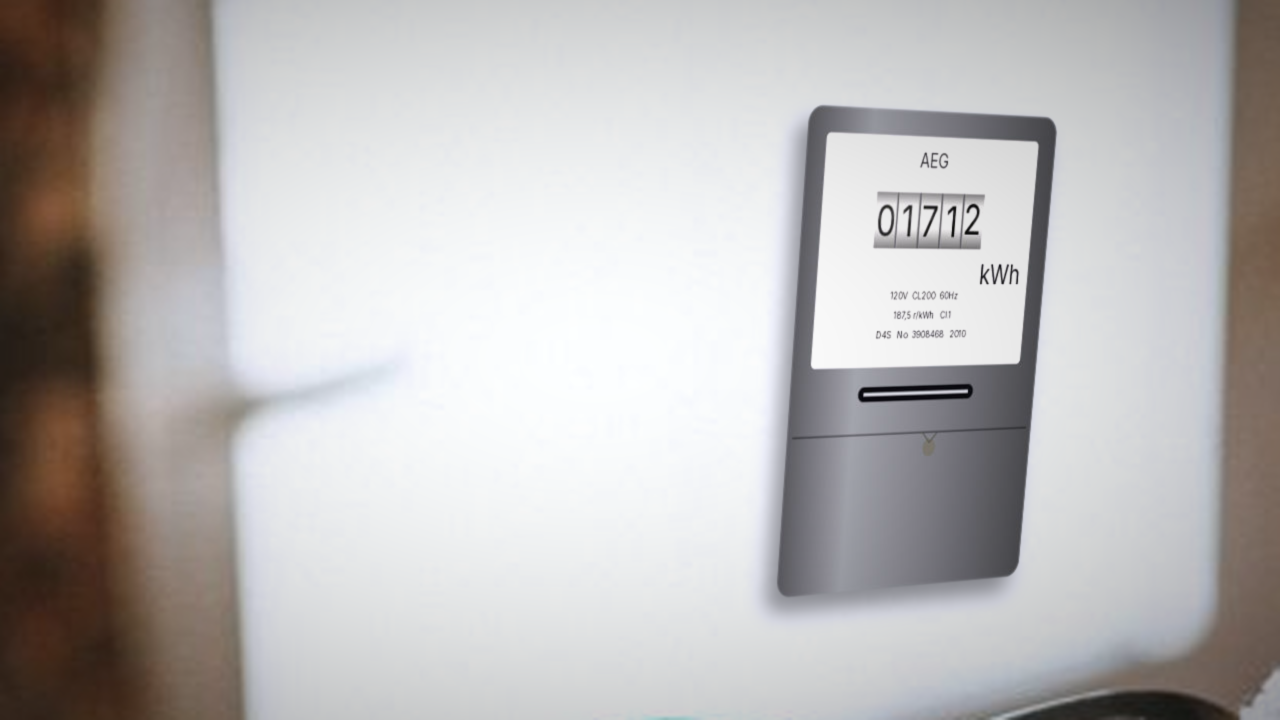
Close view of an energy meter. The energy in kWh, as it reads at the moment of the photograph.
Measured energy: 1712 kWh
